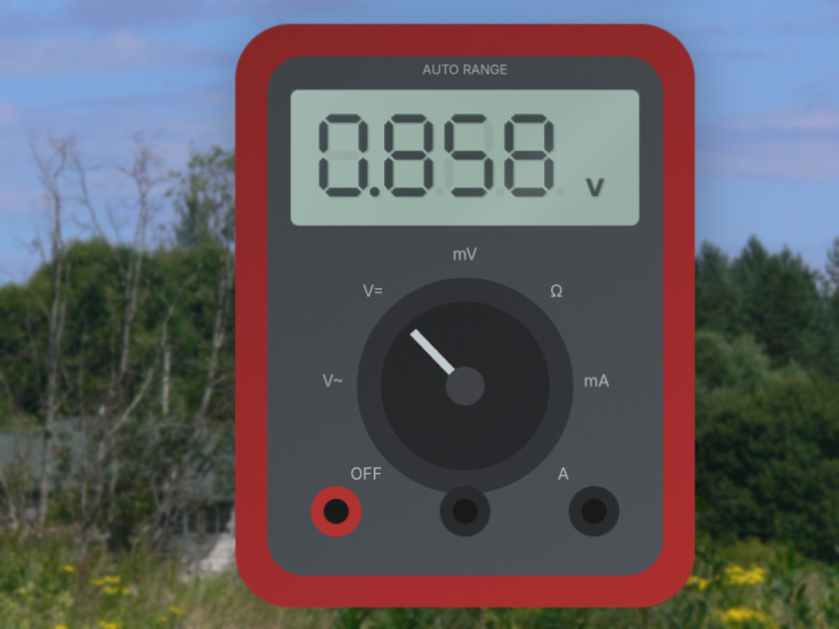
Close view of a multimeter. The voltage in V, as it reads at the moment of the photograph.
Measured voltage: 0.858 V
